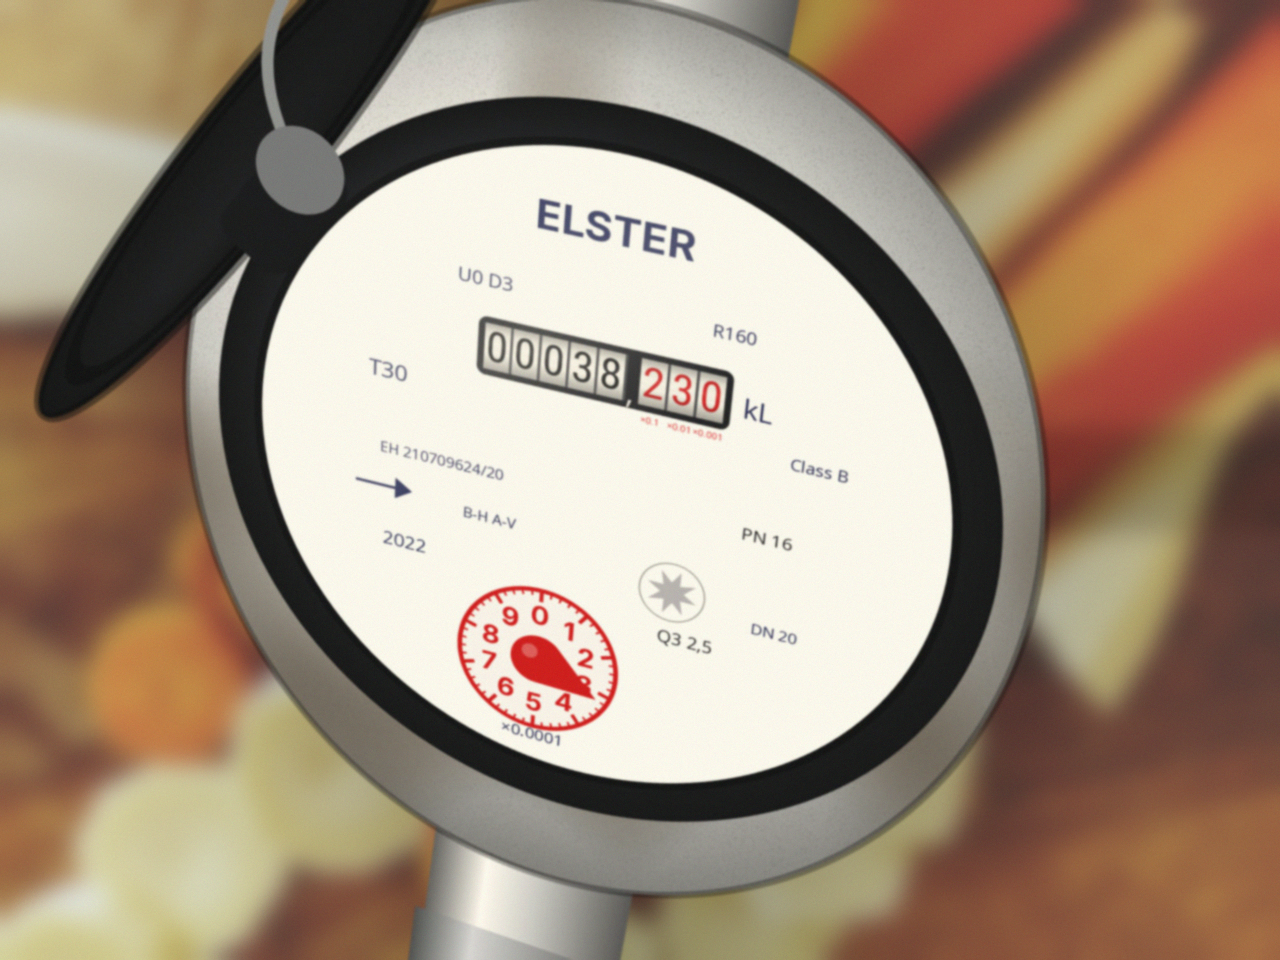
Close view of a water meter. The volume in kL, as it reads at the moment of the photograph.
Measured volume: 38.2303 kL
